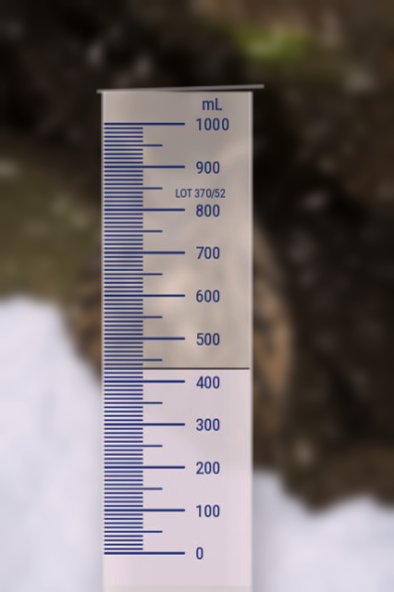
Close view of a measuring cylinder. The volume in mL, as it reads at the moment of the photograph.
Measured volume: 430 mL
